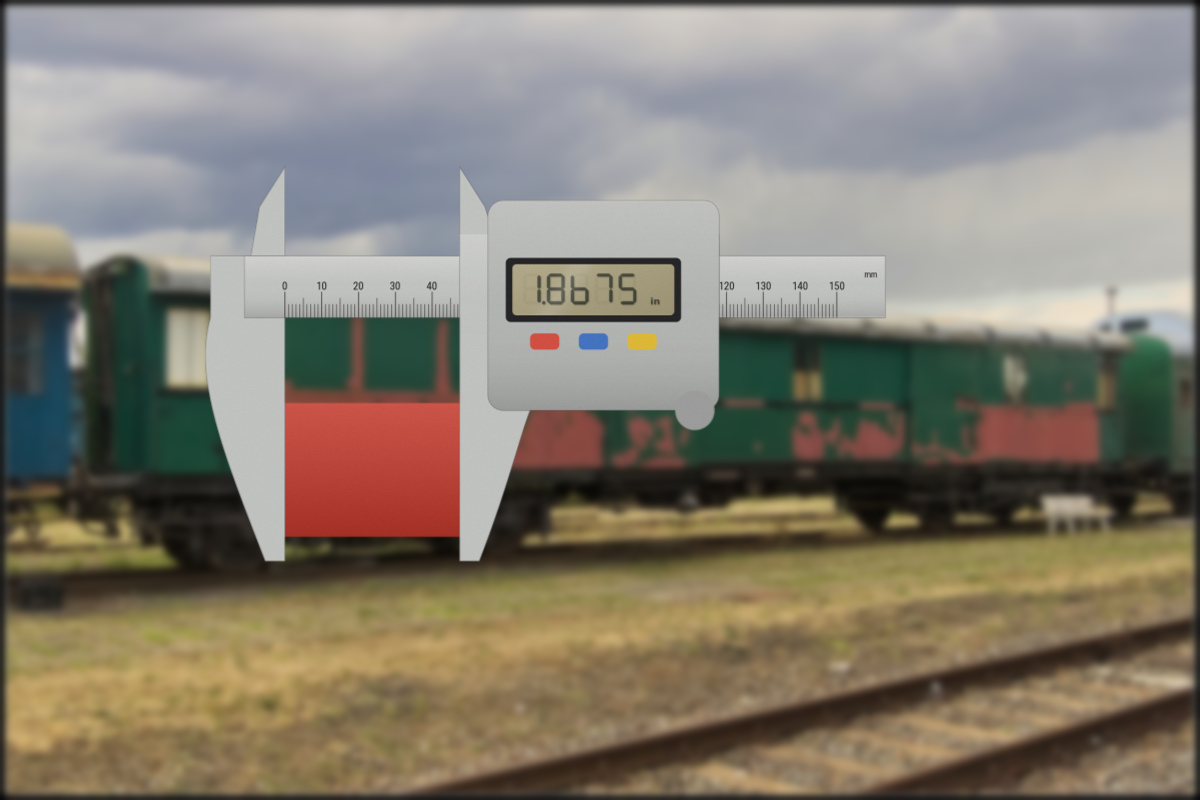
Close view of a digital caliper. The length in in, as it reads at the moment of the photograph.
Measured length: 1.8675 in
